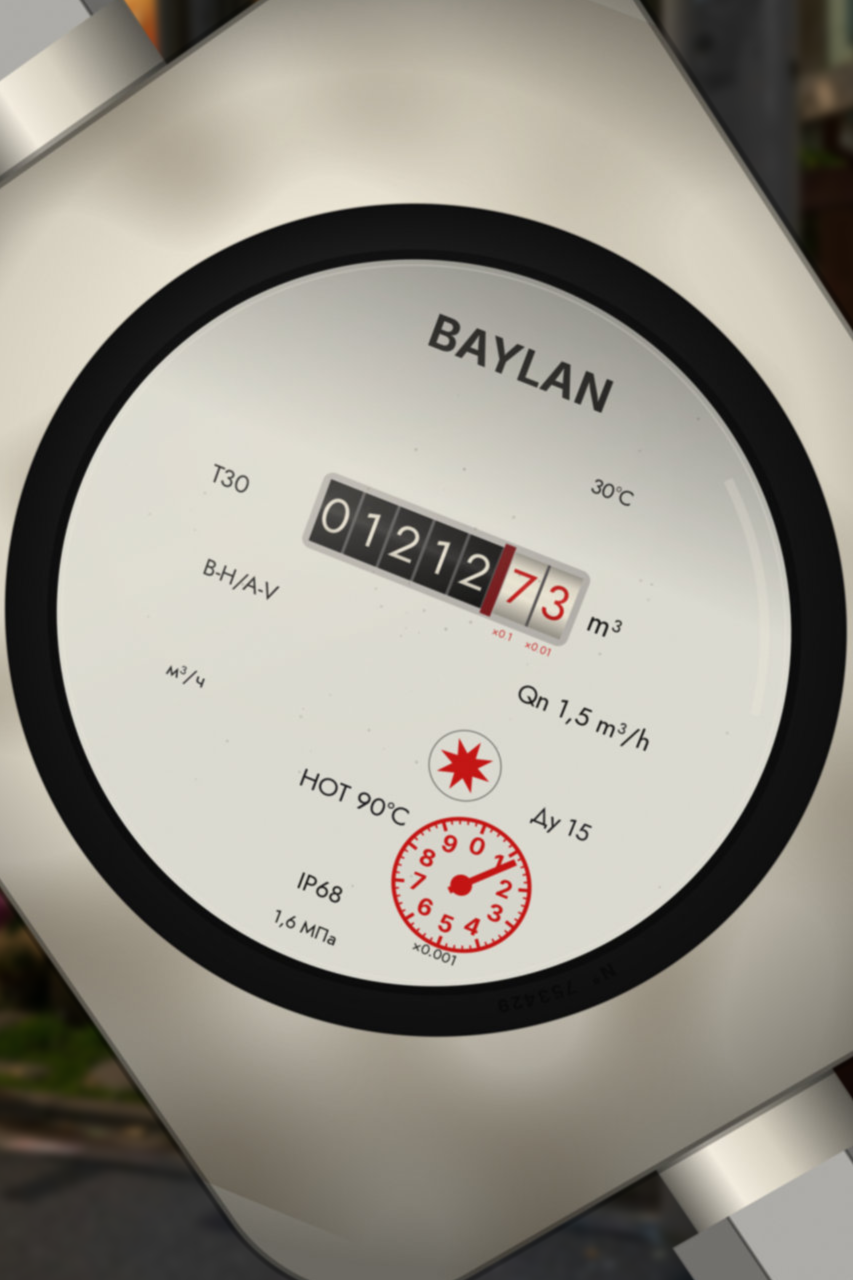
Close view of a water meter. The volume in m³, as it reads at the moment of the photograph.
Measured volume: 1212.731 m³
